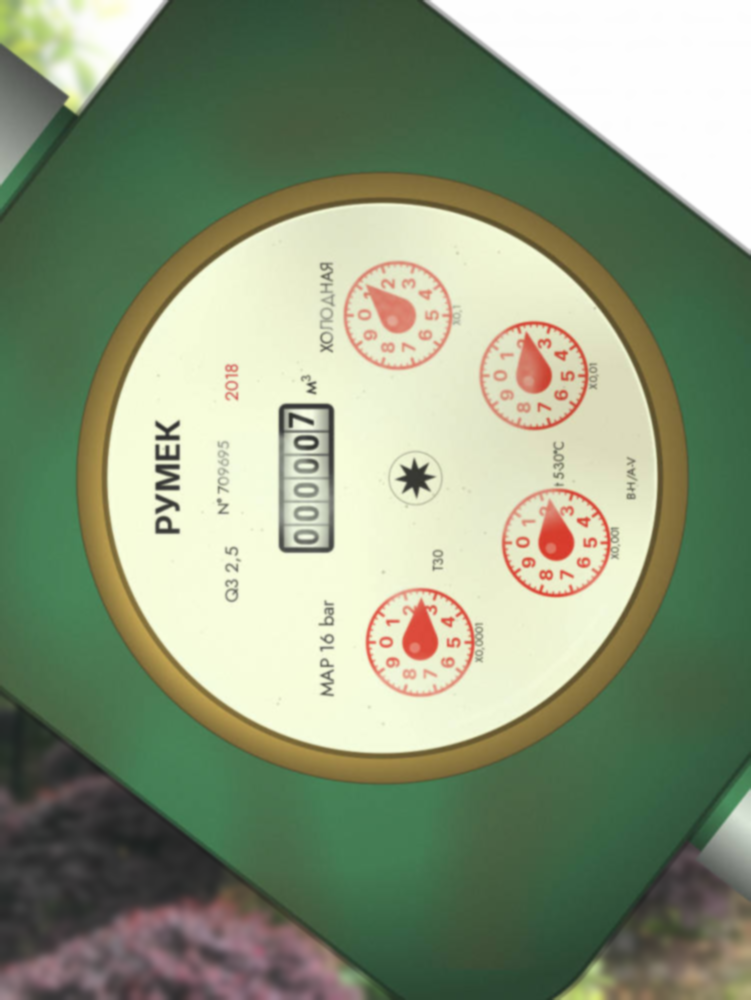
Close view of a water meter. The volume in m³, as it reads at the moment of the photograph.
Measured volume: 7.1222 m³
